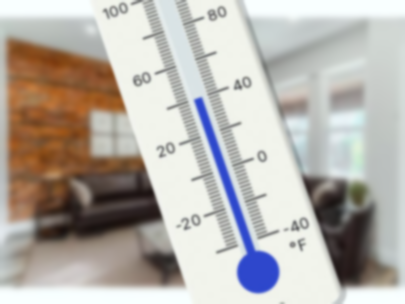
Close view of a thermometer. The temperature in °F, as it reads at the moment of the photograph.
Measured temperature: 40 °F
